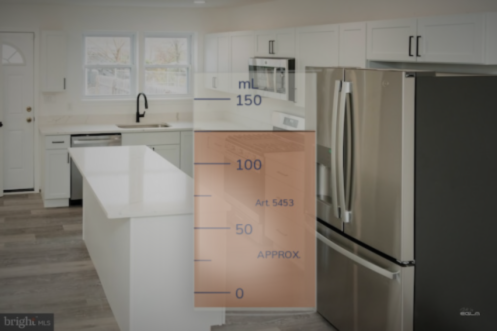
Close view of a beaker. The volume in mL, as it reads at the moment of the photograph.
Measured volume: 125 mL
